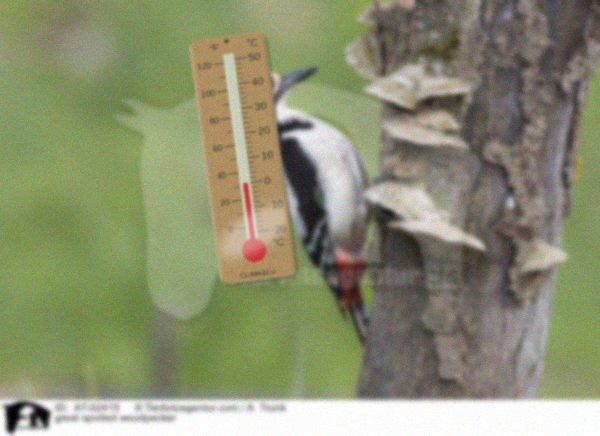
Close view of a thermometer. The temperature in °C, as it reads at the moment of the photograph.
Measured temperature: 0 °C
